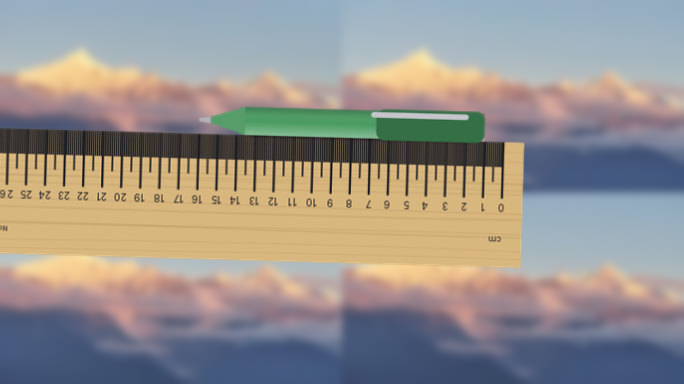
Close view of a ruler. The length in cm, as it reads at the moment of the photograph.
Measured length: 15 cm
